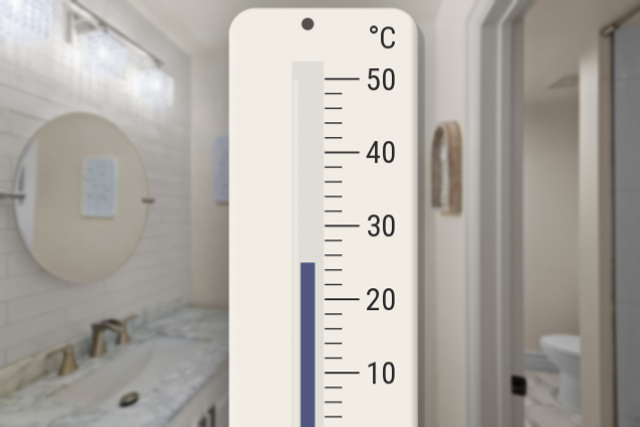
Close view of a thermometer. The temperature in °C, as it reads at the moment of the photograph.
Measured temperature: 25 °C
